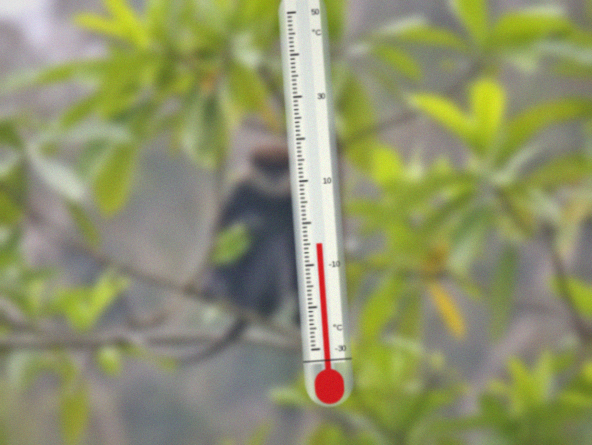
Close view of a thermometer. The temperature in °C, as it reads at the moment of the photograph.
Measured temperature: -5 °C
